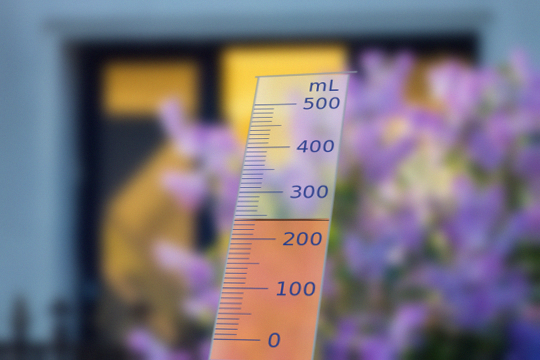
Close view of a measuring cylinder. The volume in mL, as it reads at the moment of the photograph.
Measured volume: 240 mL
